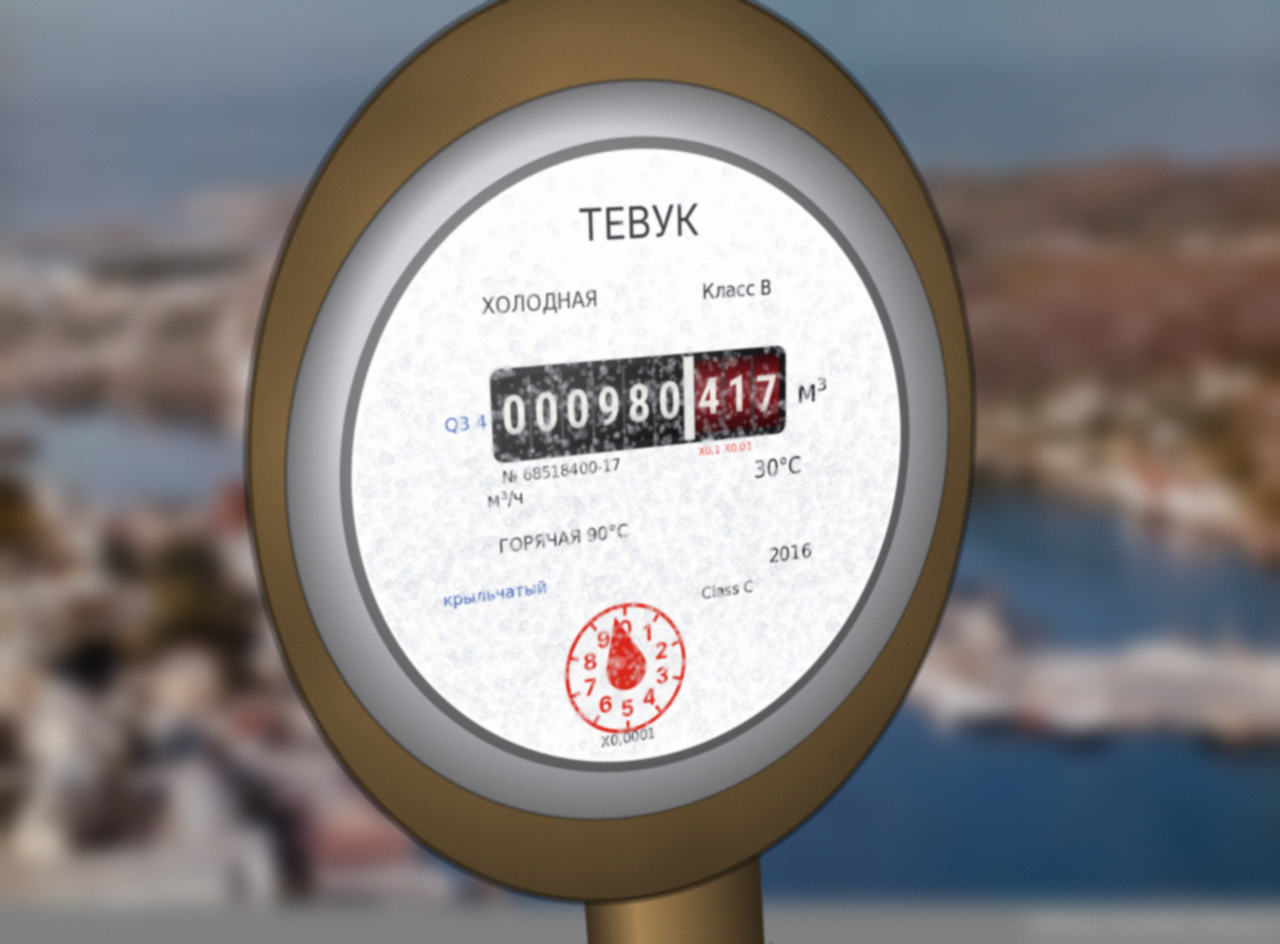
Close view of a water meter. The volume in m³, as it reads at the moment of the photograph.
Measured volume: 980.4169 m³
